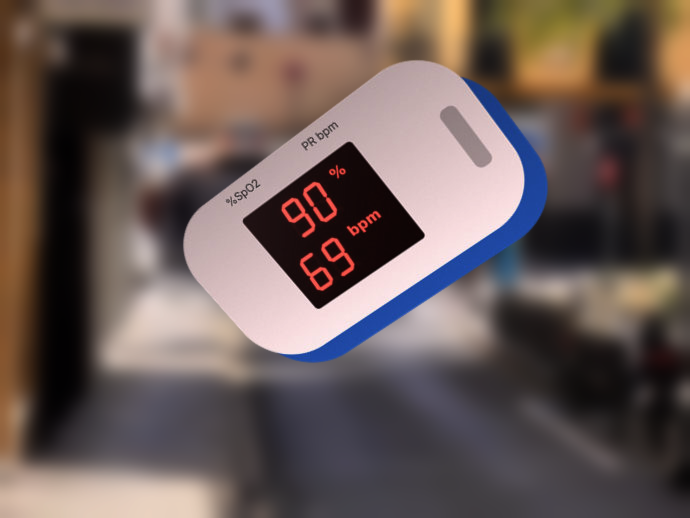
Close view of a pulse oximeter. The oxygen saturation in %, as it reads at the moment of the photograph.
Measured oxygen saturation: 90 %
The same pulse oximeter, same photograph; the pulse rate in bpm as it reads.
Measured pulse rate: 69 bpm
